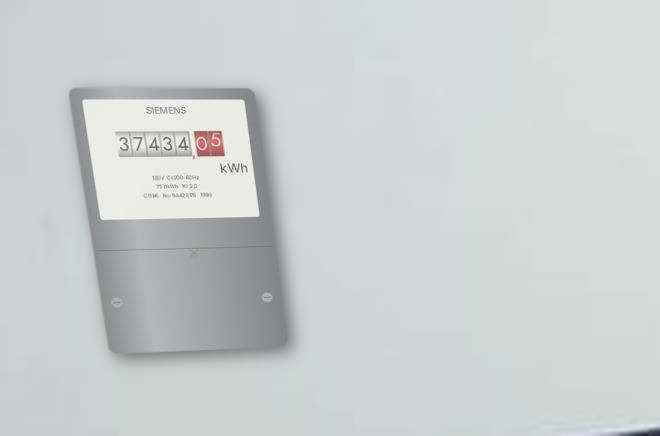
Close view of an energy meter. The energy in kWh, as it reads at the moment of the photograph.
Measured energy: 37434.05 kWh
